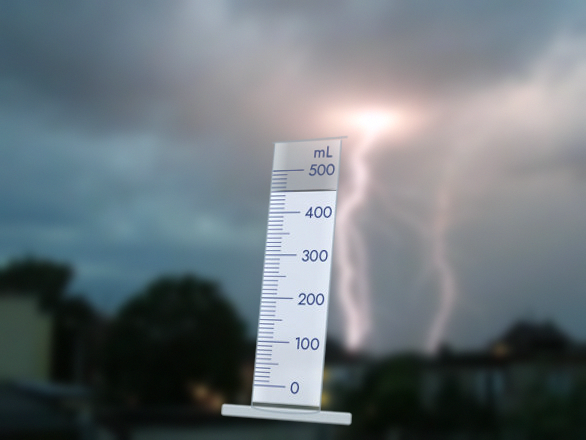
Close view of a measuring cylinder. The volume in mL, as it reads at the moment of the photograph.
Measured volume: 450 mL
